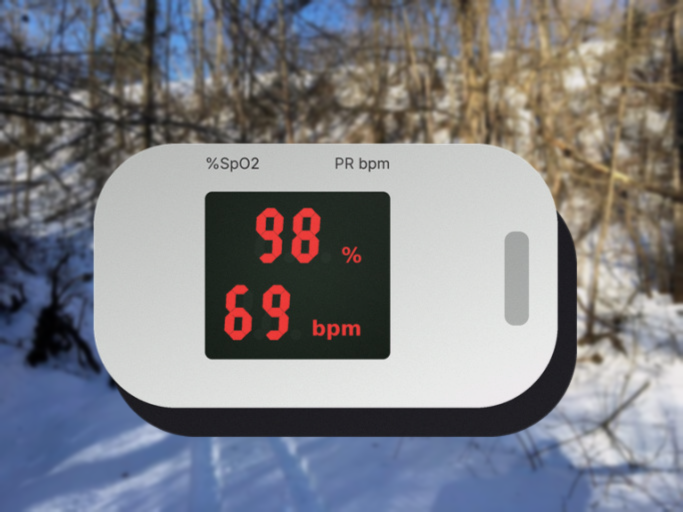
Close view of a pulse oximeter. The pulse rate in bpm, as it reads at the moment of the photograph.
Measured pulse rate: 69 bpm
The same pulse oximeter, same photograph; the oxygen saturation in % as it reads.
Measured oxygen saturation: 98 %
